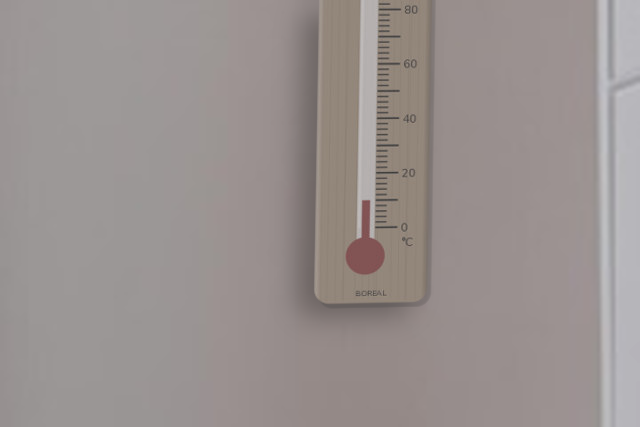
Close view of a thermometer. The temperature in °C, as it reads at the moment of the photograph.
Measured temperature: 10 °C
